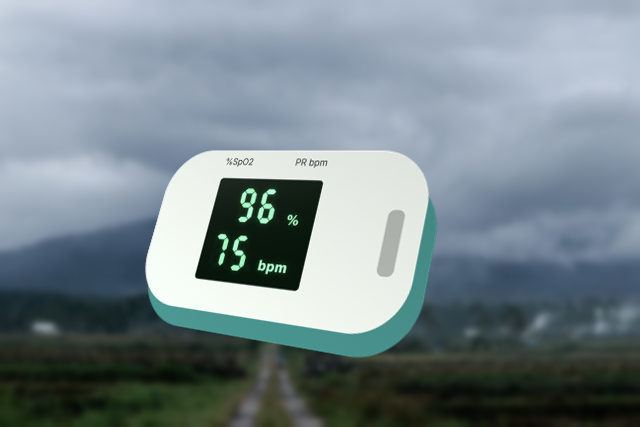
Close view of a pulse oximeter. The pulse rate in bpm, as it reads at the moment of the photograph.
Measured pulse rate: 75 bpm
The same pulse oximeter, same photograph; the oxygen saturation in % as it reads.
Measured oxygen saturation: 96 %
